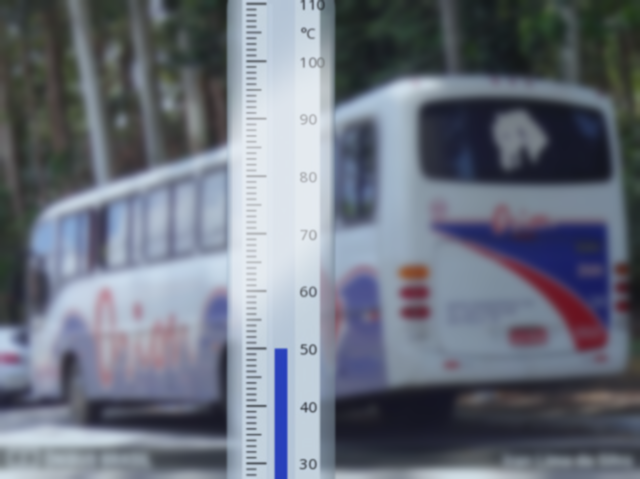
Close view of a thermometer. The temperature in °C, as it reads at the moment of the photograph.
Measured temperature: 50 °C
